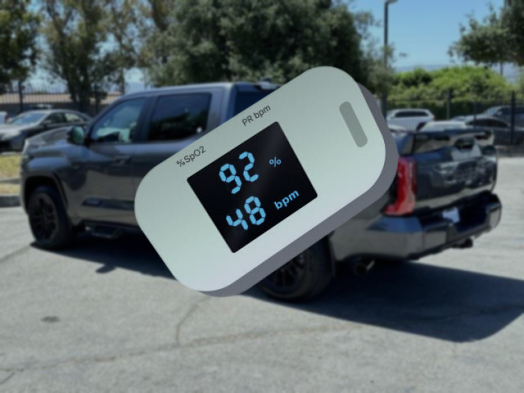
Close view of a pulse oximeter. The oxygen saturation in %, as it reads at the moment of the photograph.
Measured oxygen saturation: 92 %
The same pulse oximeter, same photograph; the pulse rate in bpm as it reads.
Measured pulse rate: 48 bpm
